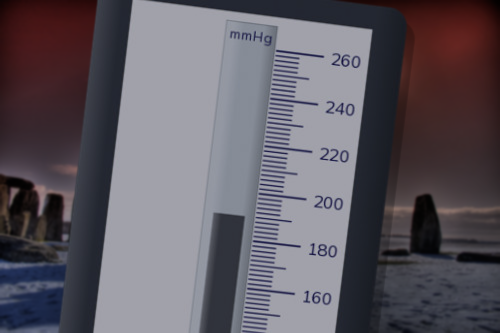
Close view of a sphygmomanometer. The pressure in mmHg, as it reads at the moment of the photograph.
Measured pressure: 190 mmHg
